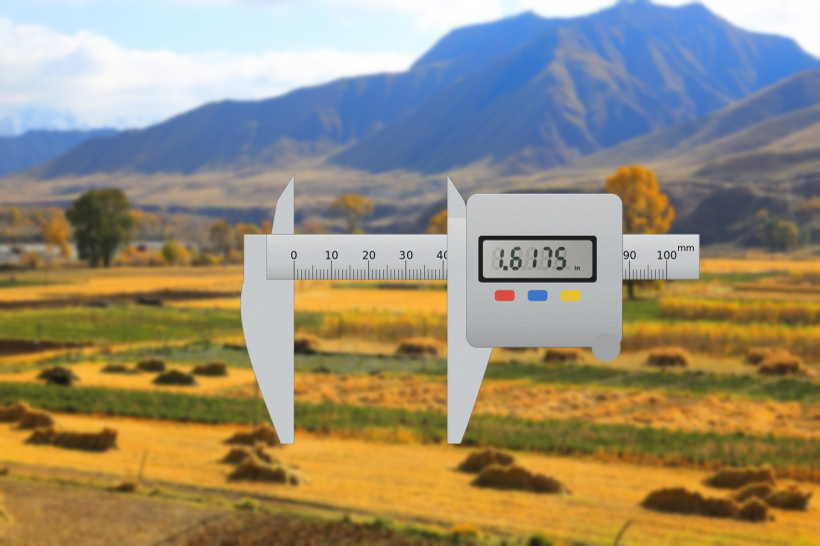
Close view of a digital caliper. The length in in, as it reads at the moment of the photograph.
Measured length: 1.6175 in
